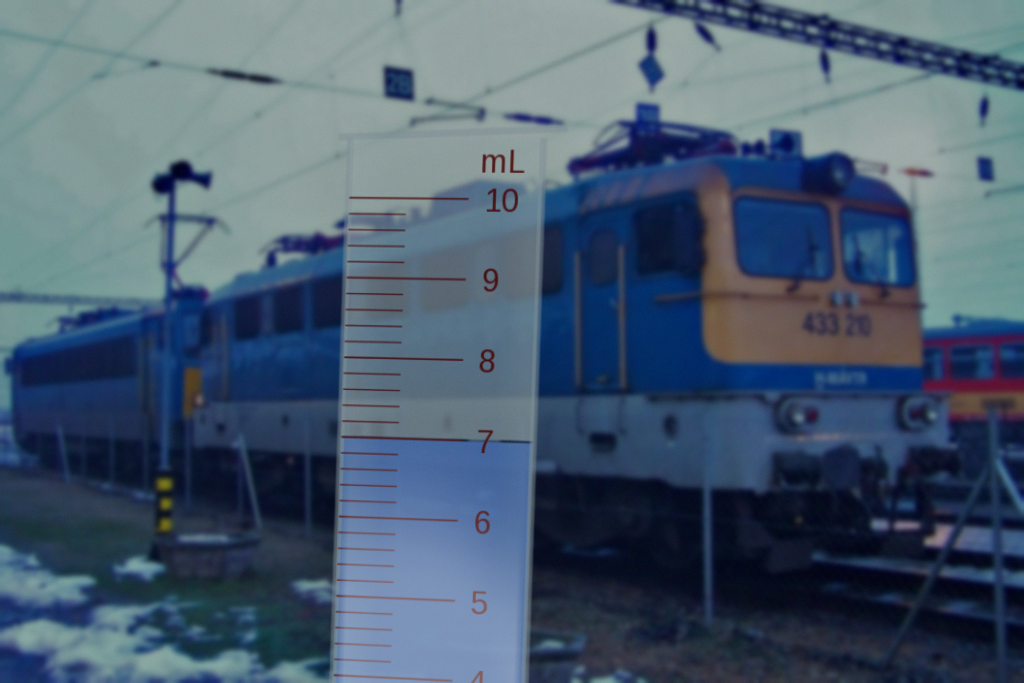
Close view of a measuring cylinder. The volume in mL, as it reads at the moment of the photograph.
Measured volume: 7 mL
